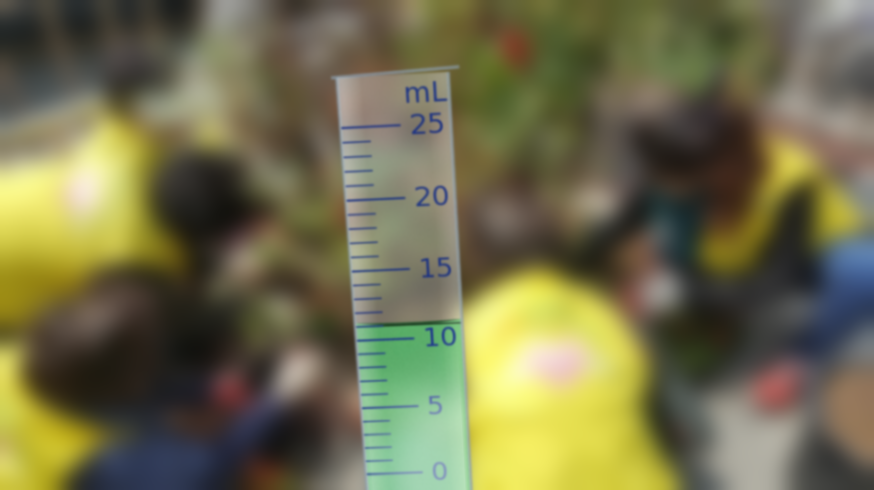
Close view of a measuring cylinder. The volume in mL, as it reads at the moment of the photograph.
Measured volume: 11 mL
